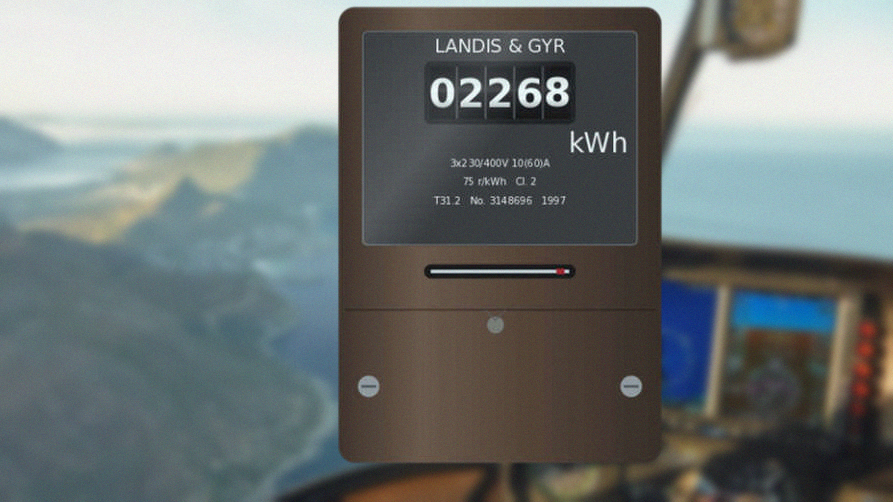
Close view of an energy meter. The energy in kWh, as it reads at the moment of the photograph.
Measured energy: 2268 kWh
